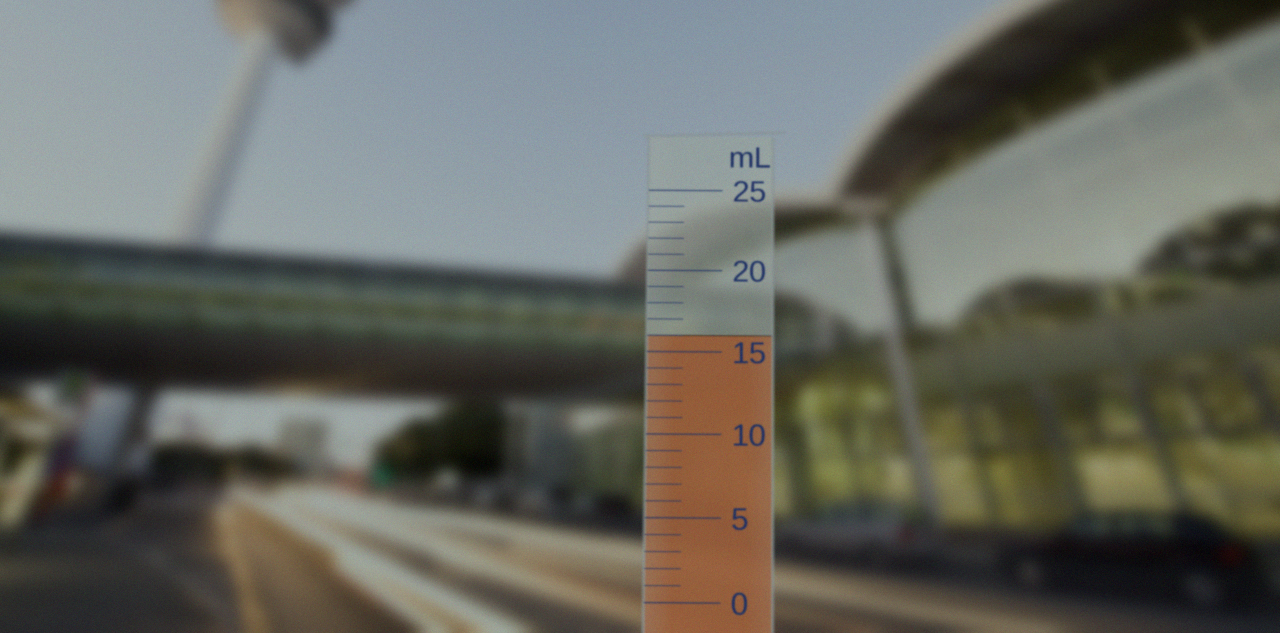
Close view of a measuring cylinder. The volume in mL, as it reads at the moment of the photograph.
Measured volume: 16 mL
